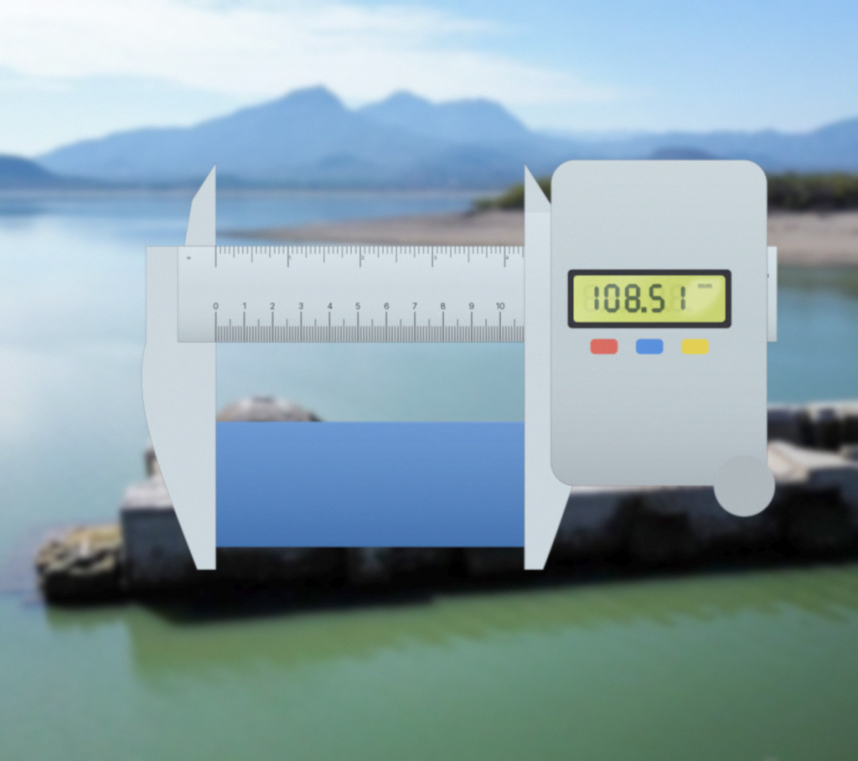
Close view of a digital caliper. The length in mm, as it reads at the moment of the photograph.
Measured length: 108.51 mm
